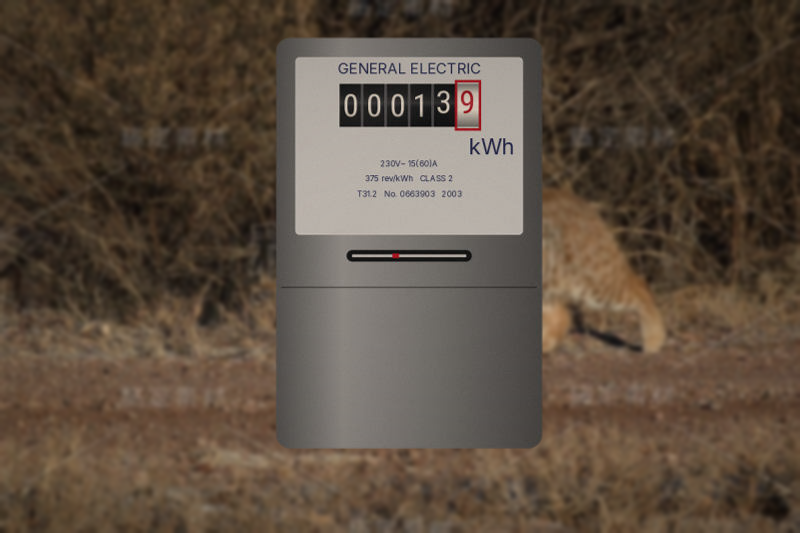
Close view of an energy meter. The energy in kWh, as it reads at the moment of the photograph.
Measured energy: 13.9 kWh
